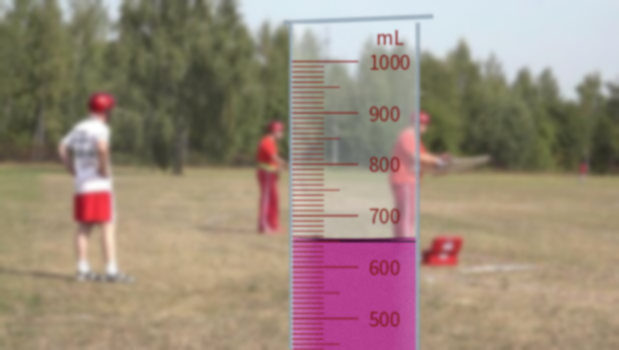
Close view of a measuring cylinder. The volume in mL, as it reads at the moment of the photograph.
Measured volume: 650 mL
